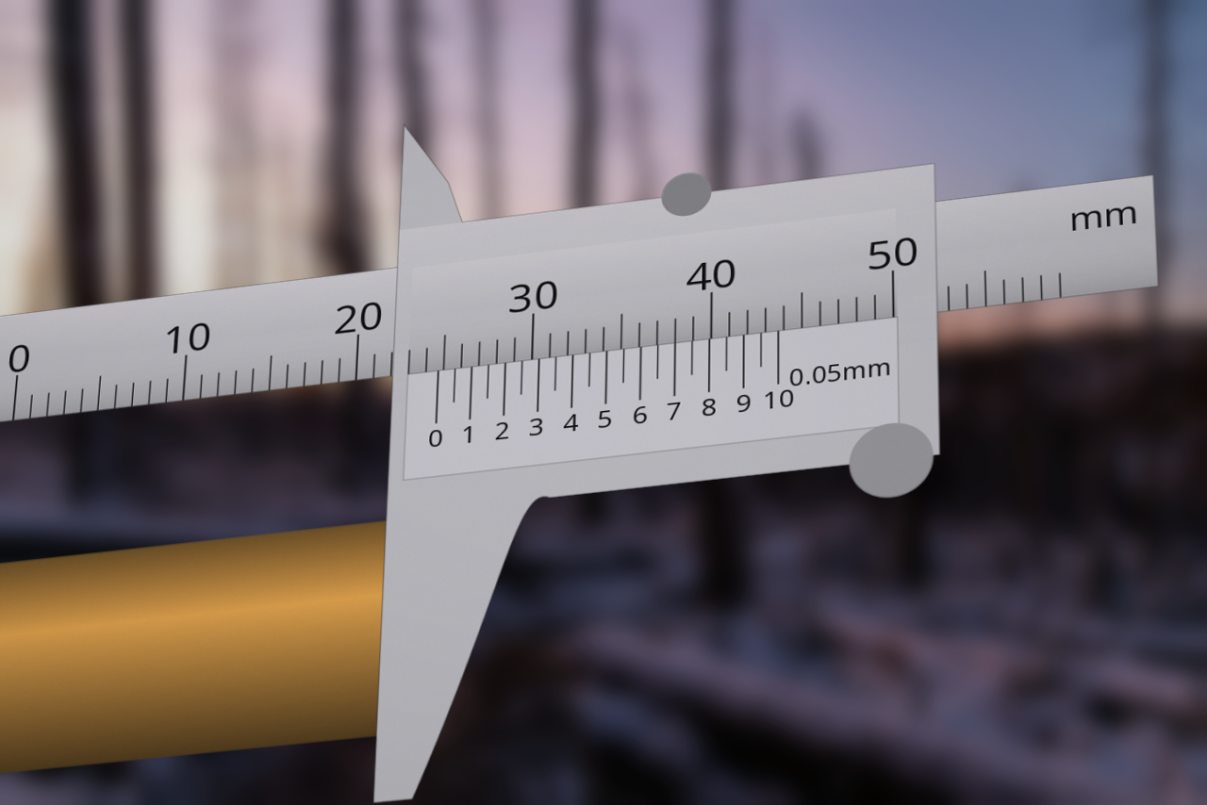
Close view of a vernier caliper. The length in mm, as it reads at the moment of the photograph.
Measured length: 24.7 mm
